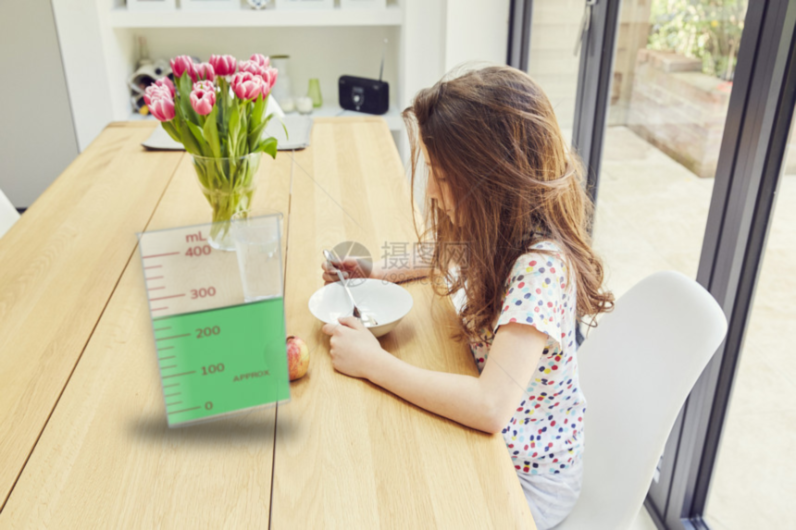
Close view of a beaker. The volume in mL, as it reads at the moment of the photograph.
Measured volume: 250 mL
